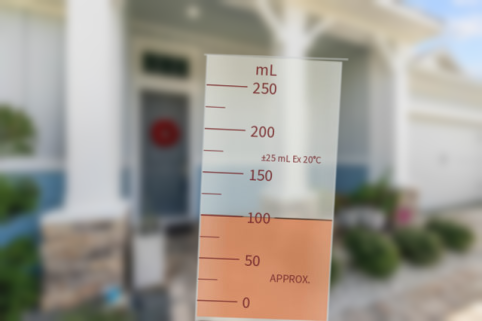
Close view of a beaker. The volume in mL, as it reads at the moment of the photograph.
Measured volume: 100 mL
